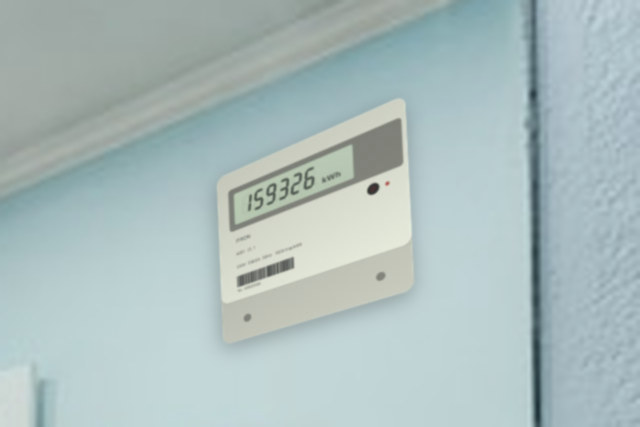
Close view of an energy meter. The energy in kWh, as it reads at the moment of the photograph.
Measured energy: 159326 kWh
